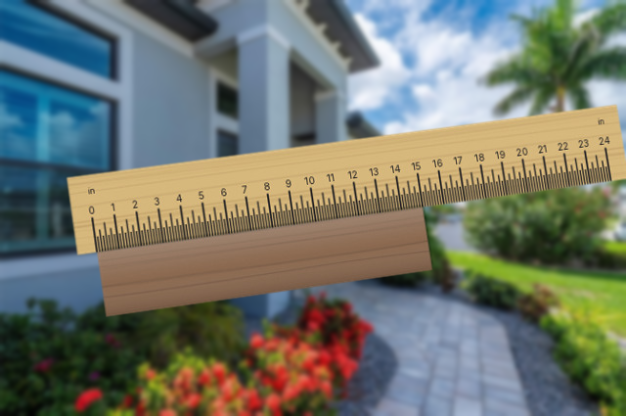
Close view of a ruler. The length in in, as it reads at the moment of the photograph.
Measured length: 15 in
